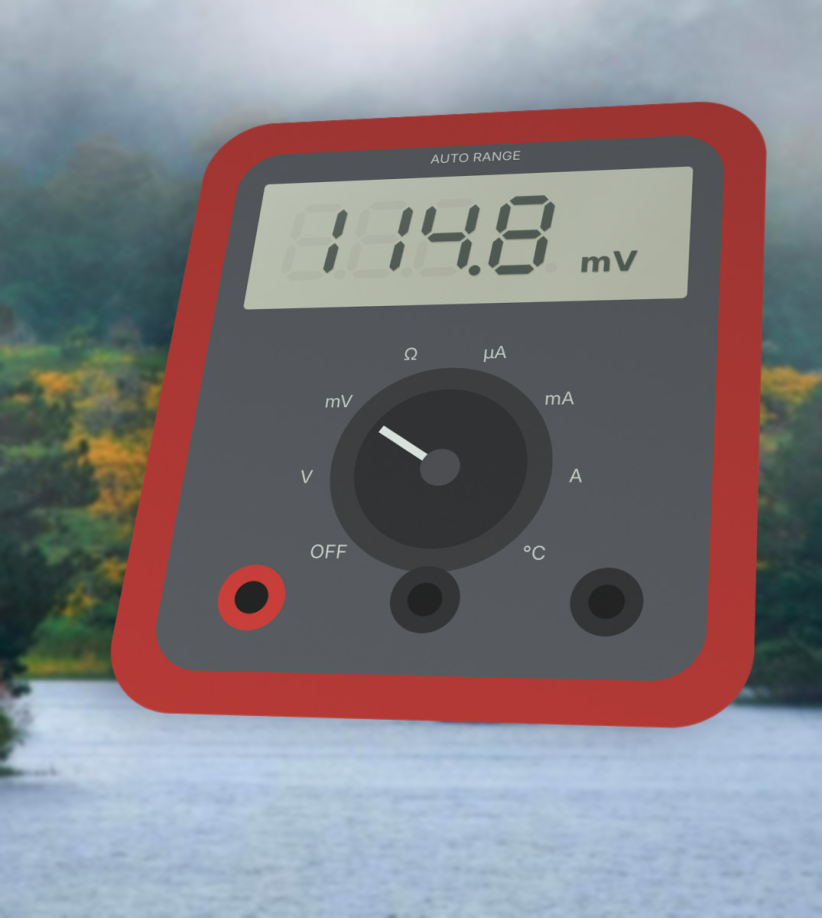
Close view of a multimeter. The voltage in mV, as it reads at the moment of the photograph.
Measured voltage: 114.8 mV
